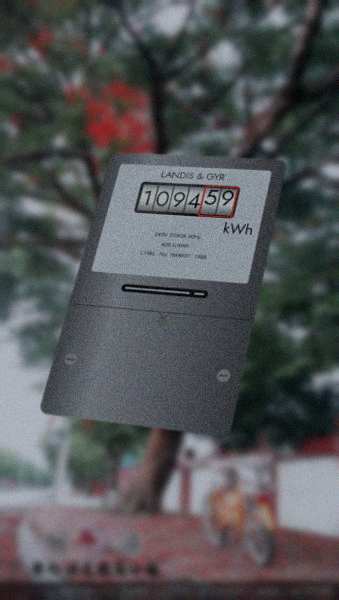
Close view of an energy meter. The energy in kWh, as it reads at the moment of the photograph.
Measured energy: 1094.59 kWh
